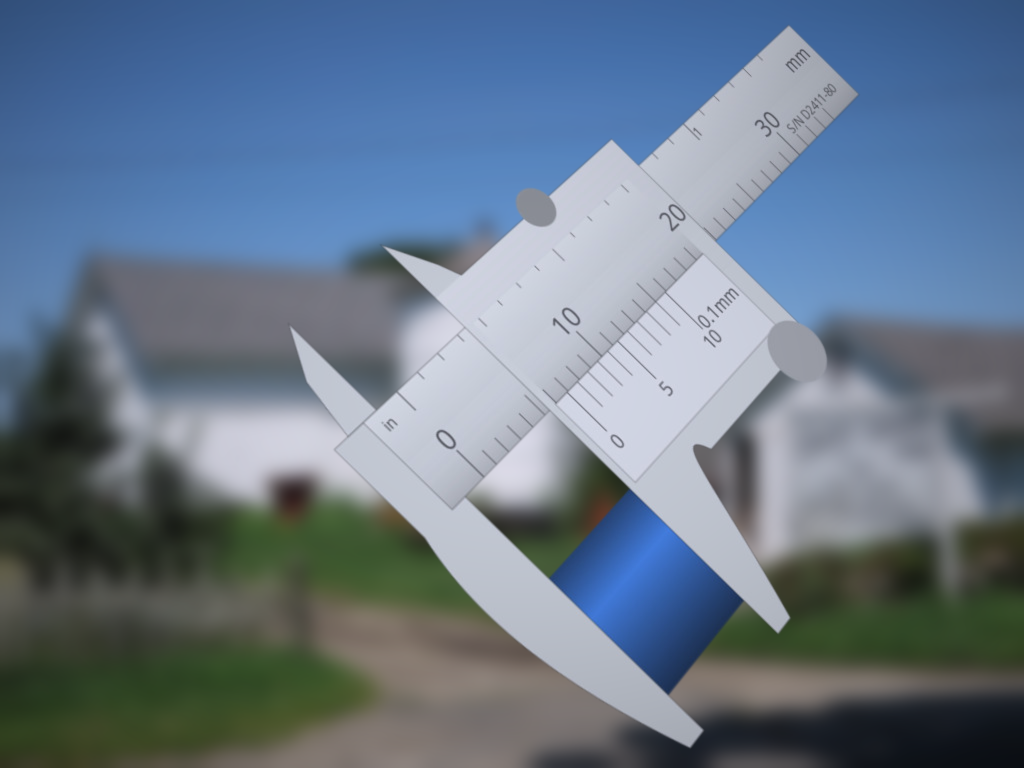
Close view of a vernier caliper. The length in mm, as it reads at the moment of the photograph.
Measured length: 6.9 mm
